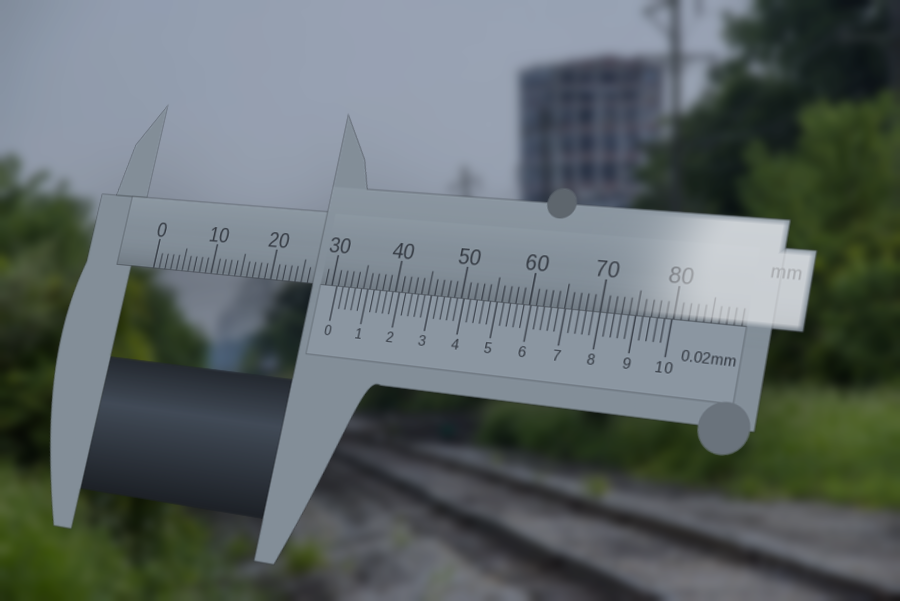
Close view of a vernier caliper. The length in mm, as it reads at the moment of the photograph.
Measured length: 30.8 mm
